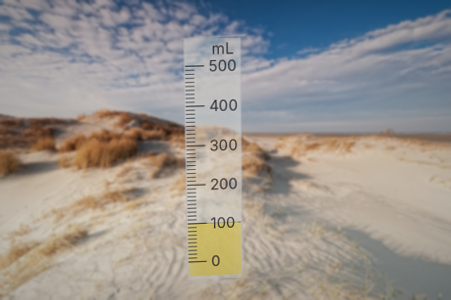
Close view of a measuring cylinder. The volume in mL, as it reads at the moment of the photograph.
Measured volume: 100 mL
